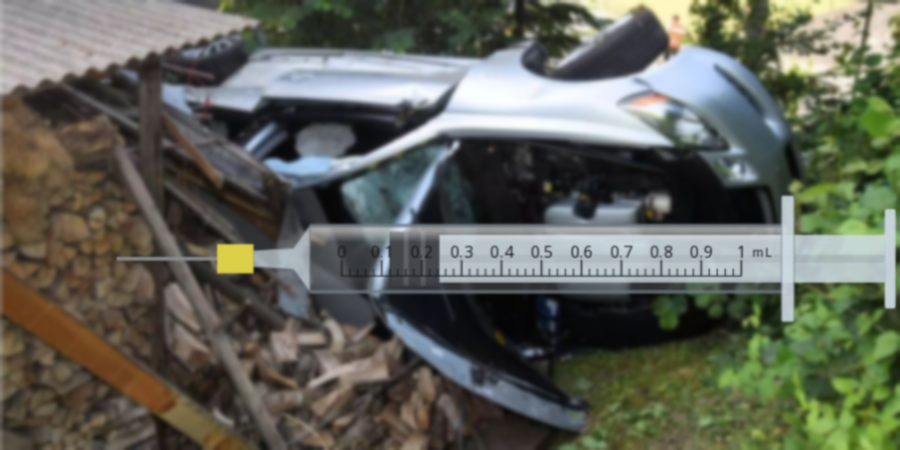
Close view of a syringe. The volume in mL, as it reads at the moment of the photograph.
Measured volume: 0.12 mL
